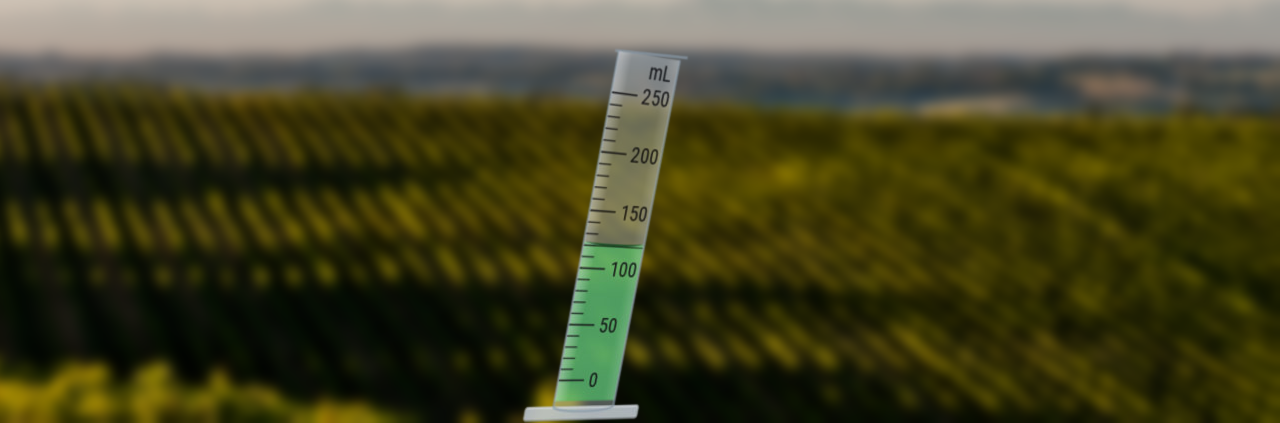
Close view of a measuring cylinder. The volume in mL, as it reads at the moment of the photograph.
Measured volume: 120 mL
